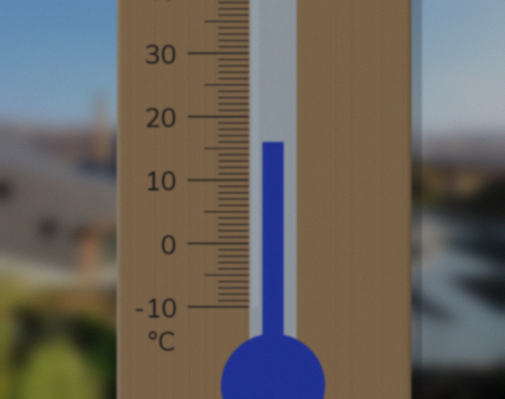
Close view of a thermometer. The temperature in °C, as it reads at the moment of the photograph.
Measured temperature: 16 °C
